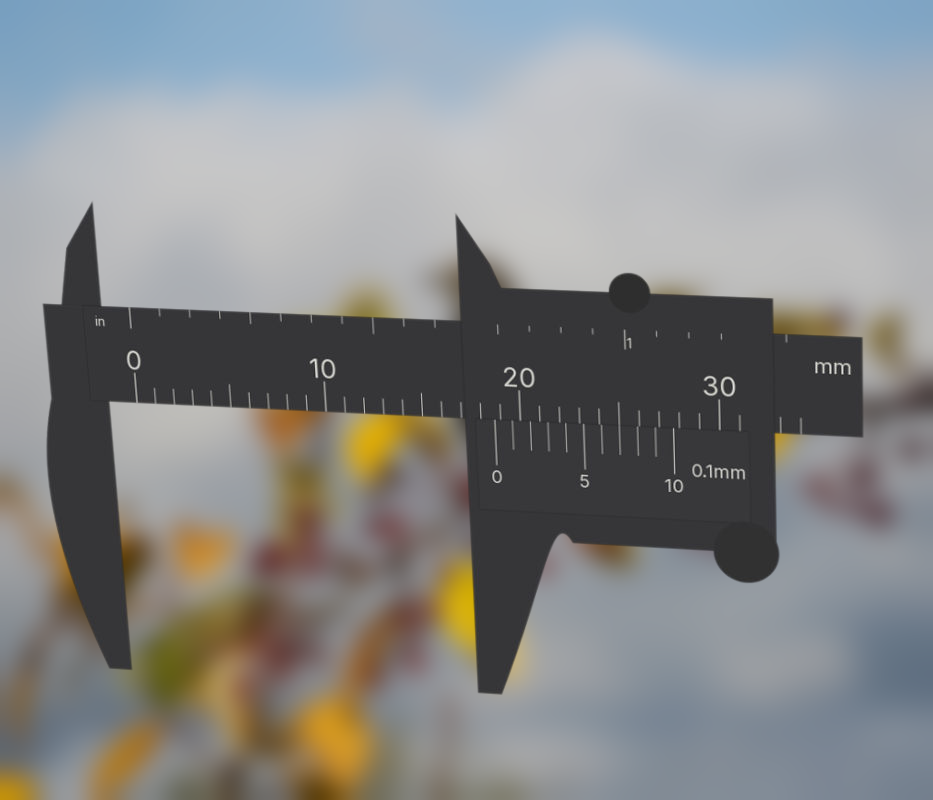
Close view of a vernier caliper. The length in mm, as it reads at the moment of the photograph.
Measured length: 18.7 mm
